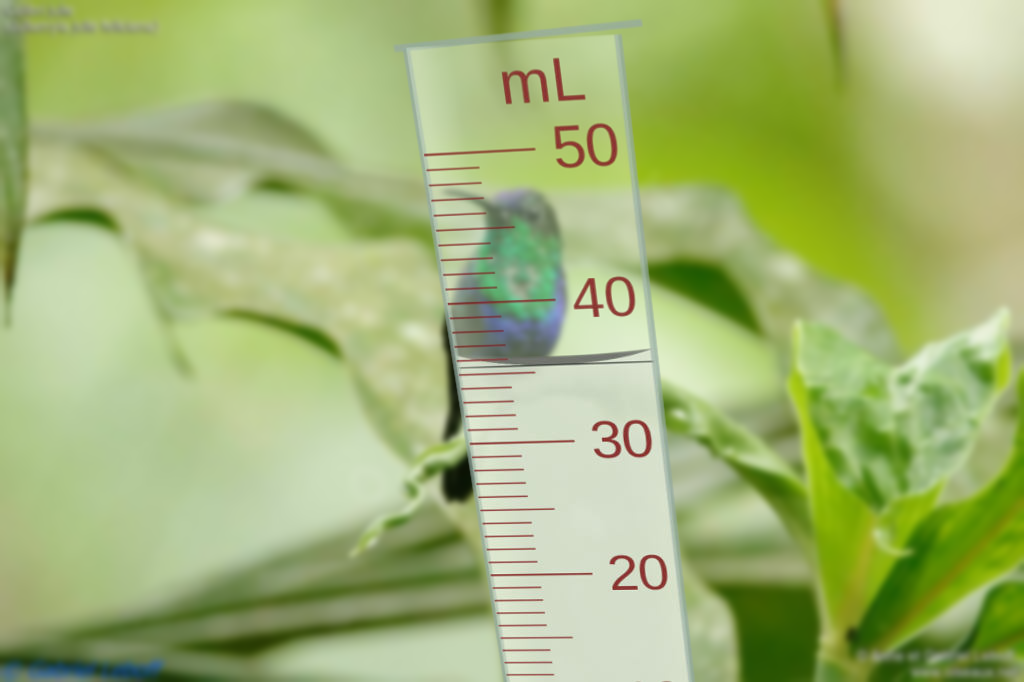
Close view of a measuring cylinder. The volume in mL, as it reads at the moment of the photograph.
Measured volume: 35.5 mL
